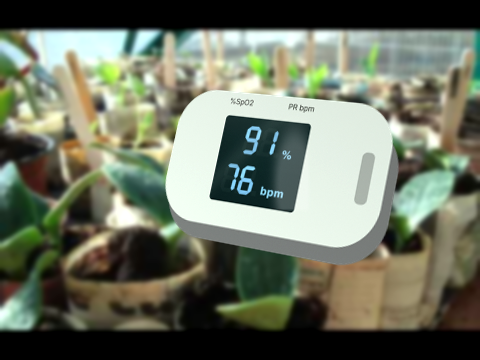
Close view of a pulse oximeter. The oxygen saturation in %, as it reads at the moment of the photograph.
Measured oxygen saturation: 91 %
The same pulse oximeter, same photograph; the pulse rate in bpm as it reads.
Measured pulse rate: 76 bpm
